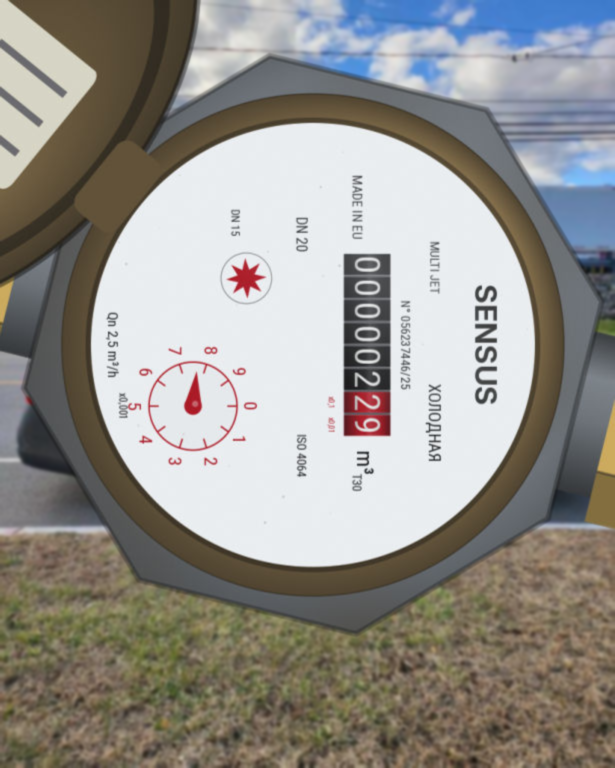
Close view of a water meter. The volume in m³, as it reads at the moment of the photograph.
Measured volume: 2.297 m³
